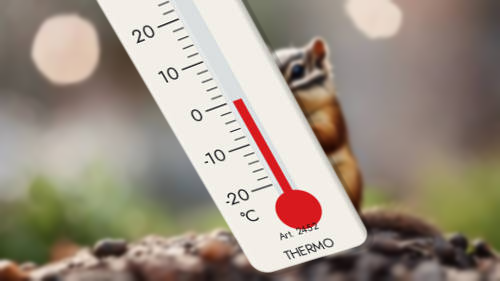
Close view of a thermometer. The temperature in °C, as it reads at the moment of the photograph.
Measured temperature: 0 °C
